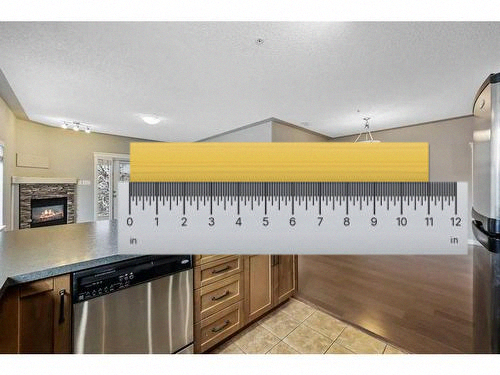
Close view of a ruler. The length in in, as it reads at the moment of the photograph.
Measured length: 11 in
